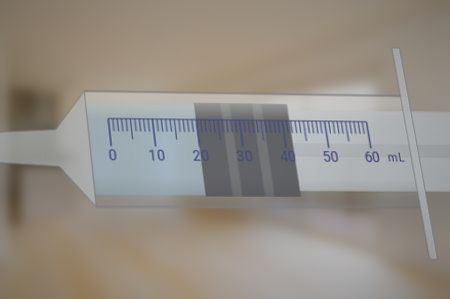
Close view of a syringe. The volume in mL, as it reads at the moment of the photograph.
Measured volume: 20 mL
